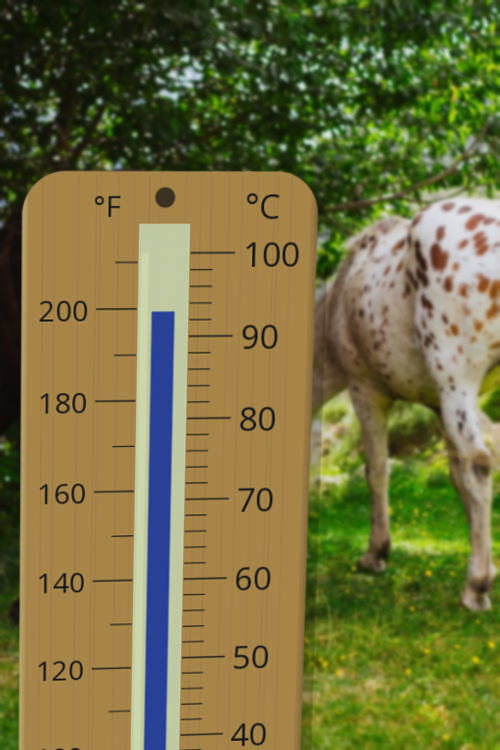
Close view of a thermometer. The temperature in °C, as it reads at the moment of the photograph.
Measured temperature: 93 °C
